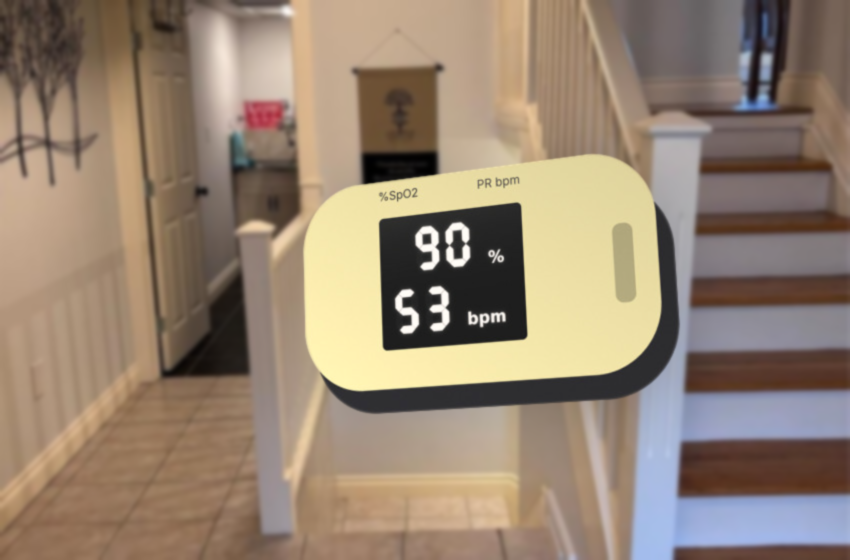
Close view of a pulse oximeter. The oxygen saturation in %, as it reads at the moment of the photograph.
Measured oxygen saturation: 90 %
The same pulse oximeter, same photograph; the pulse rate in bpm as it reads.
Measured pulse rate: 53 bpm
